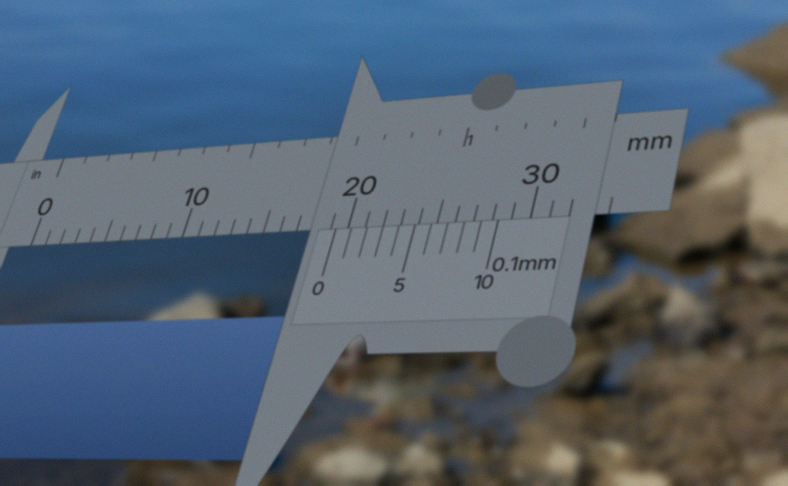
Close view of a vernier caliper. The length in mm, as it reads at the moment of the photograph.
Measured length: 19.3 mm
